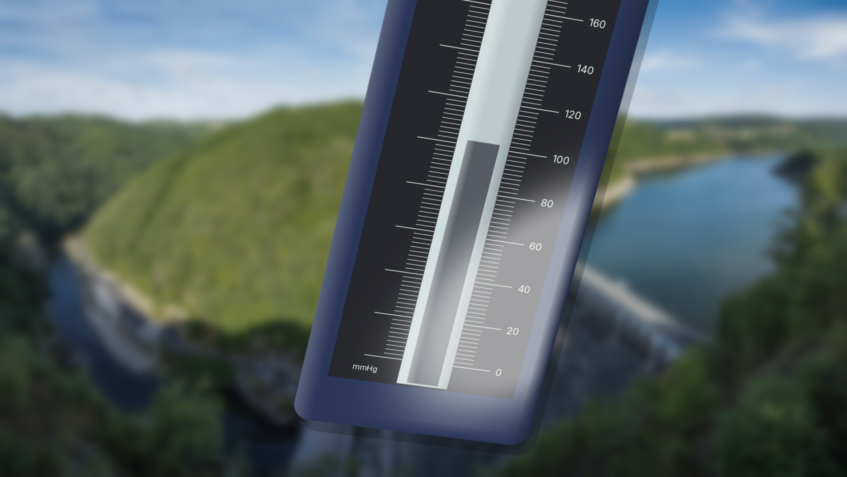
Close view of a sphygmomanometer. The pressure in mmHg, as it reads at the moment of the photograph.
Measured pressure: 102 mmHg
